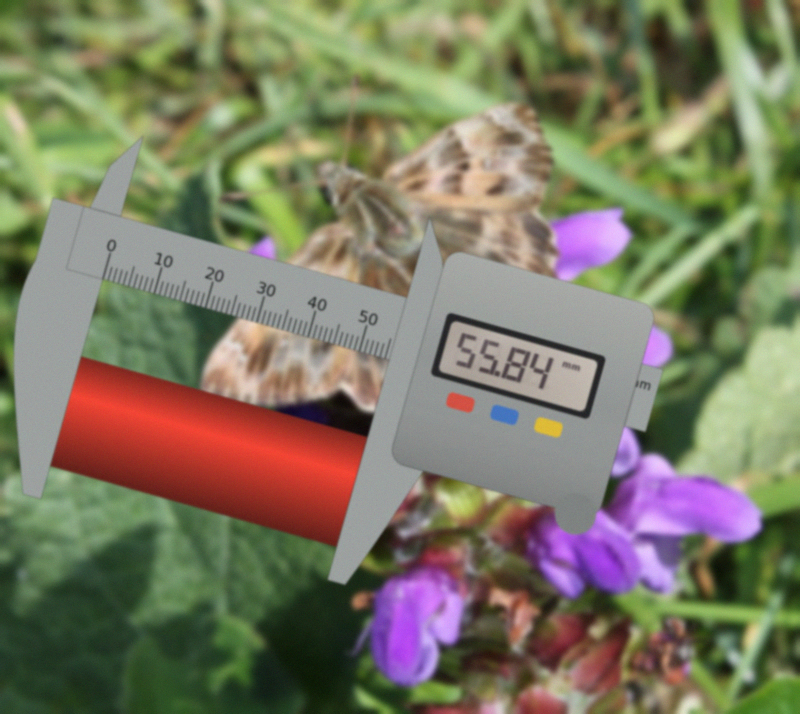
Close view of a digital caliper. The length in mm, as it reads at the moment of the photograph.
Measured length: 55.84 mm
